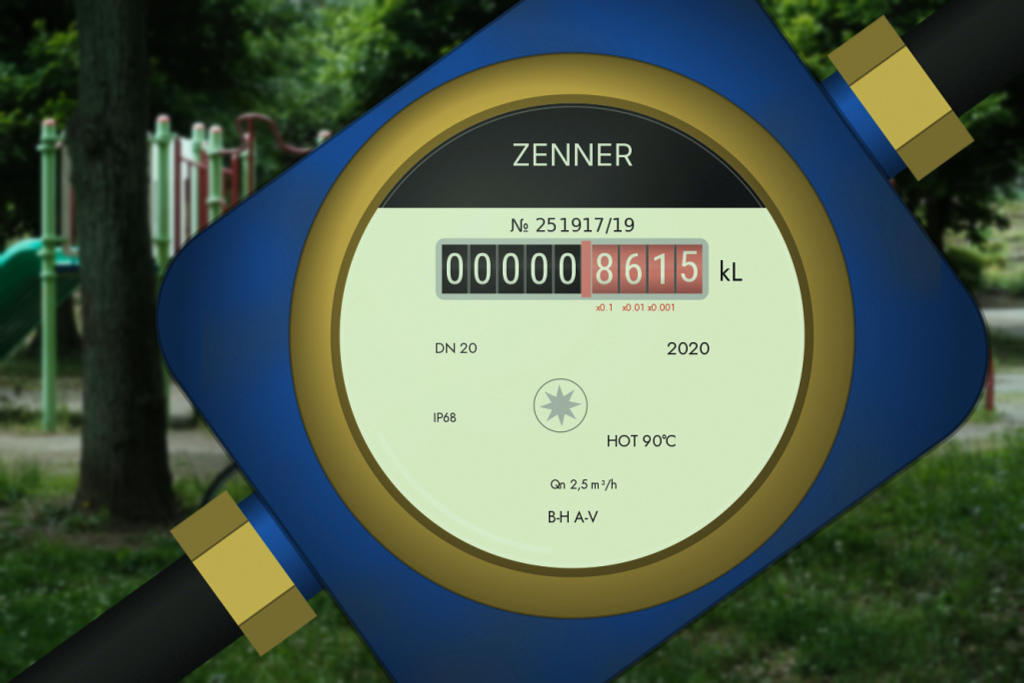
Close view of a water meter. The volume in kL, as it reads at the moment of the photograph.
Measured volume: 0.8615 kL
